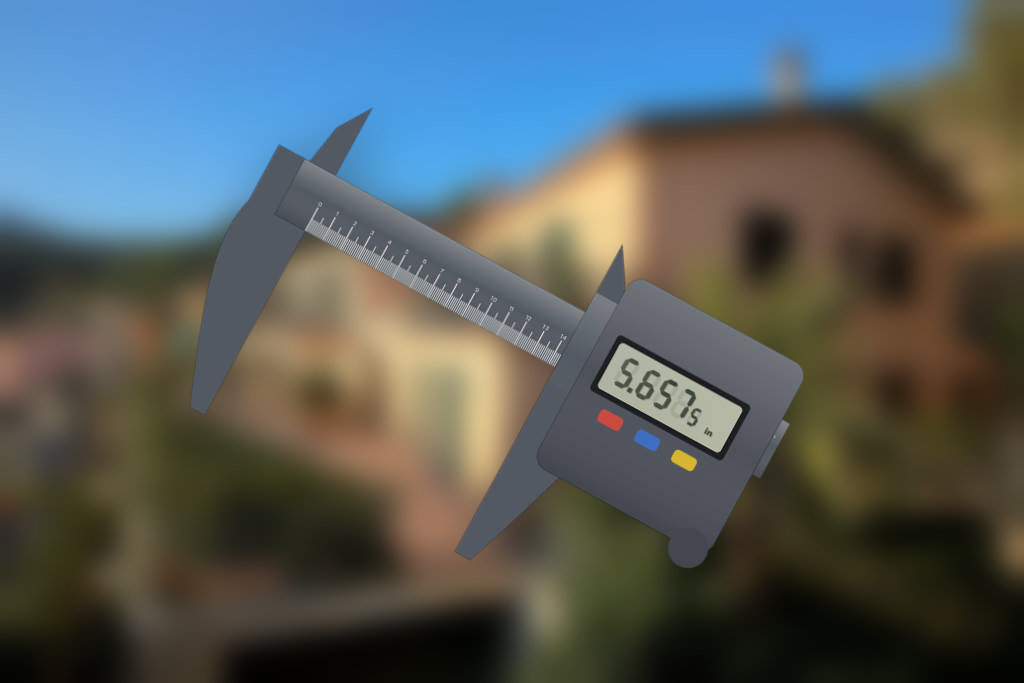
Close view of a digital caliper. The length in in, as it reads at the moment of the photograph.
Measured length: 5.6575 in
